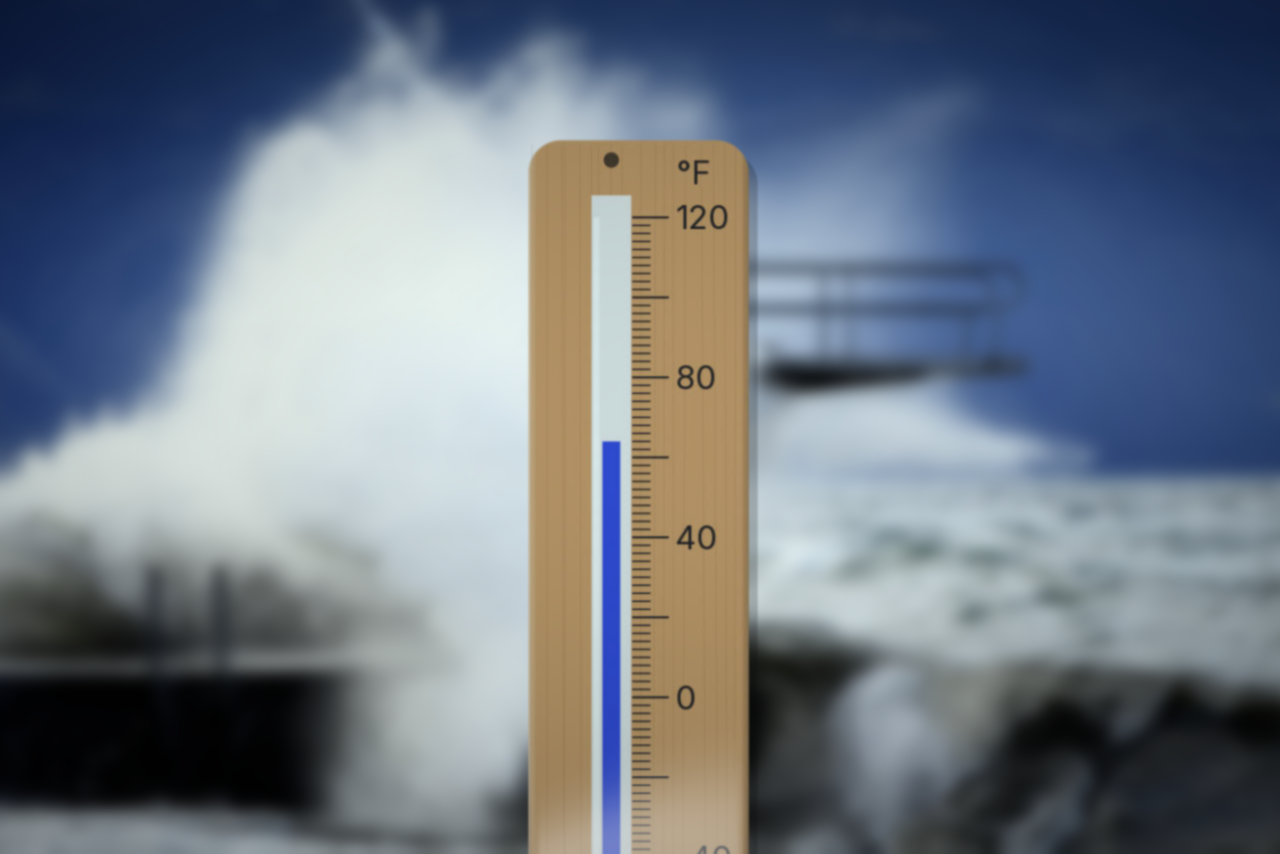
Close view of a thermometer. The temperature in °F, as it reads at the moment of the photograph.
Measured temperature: 64 °F
